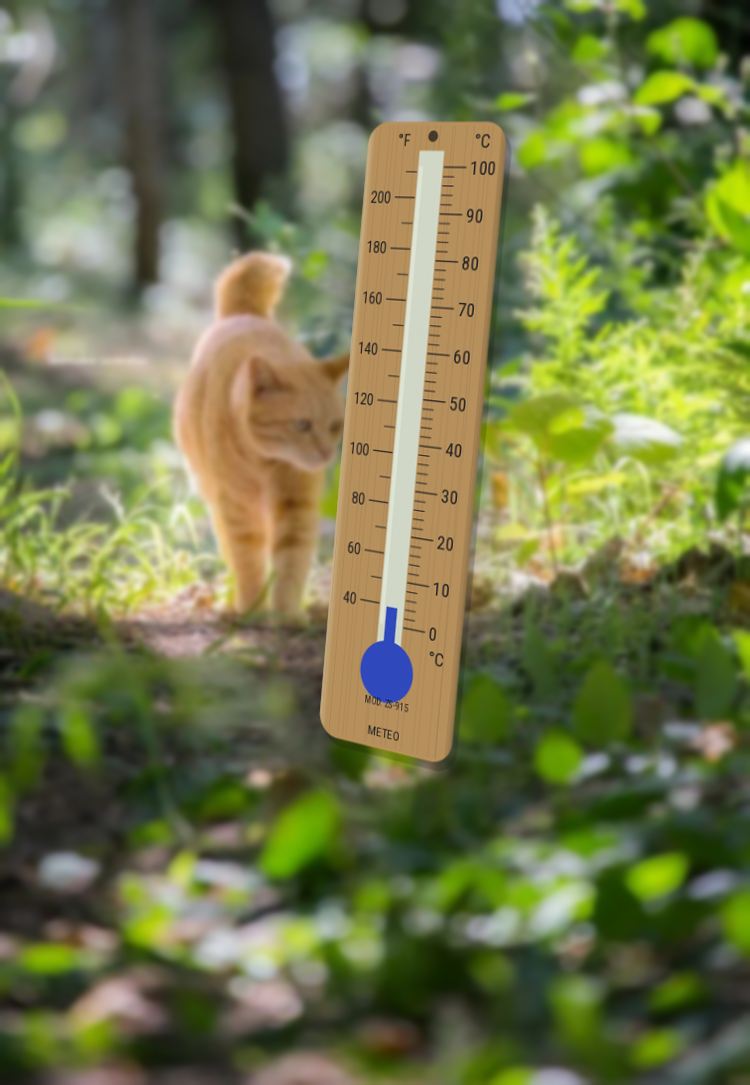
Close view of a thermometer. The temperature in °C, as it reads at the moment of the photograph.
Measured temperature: 4 °C
